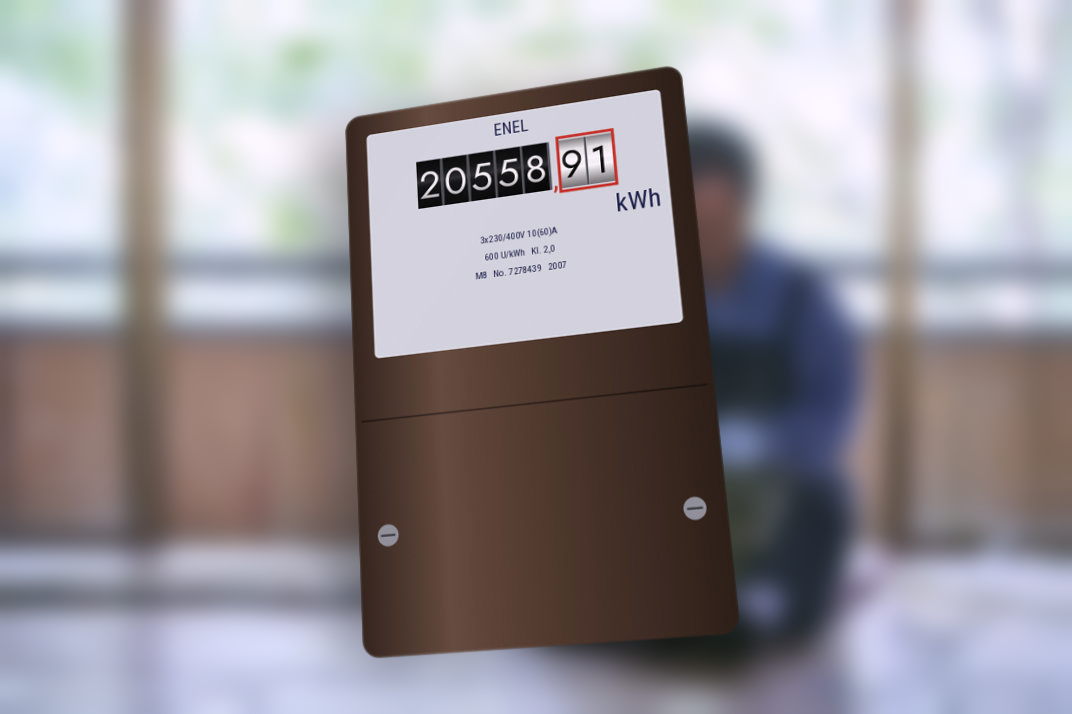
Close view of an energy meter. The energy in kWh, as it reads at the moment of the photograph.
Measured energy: 20558.91 kWh
